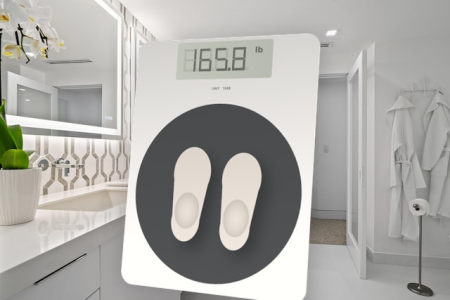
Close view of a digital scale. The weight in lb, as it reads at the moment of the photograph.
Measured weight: 165.8 lb
